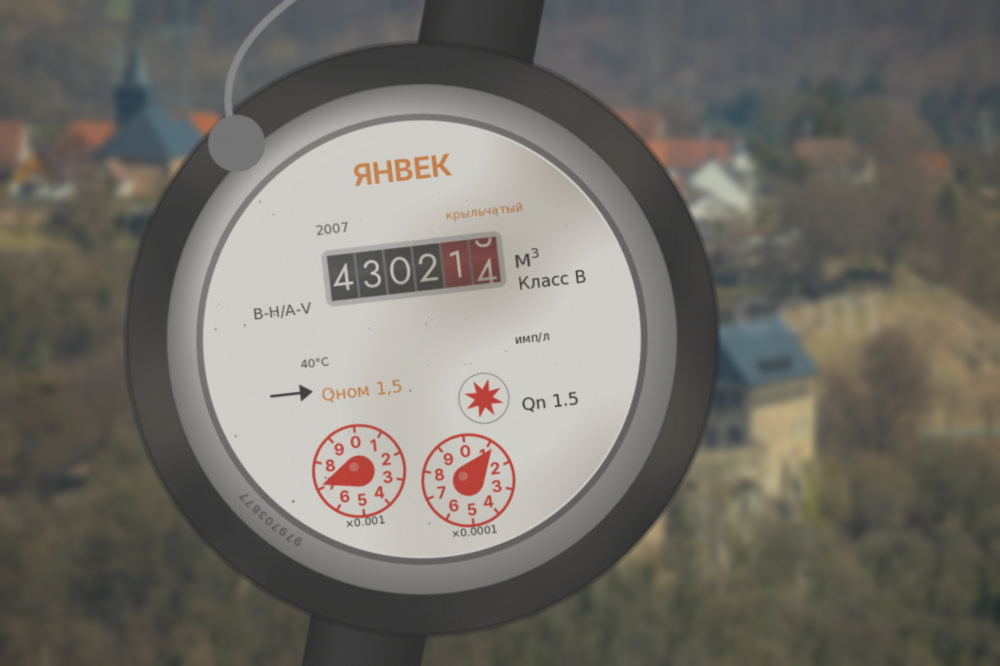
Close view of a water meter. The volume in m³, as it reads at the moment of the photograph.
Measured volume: 4302.1371 m³
